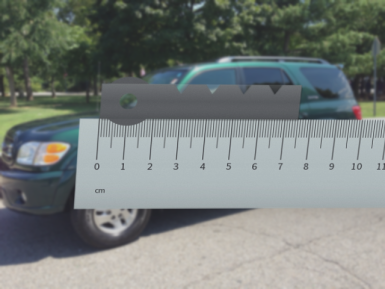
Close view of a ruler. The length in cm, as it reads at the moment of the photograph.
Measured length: 7.5 cm
